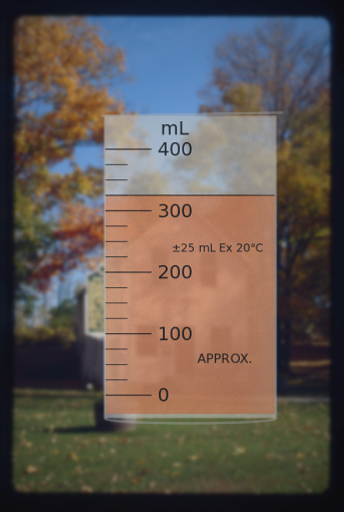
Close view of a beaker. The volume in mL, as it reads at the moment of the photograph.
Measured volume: 325 mL
